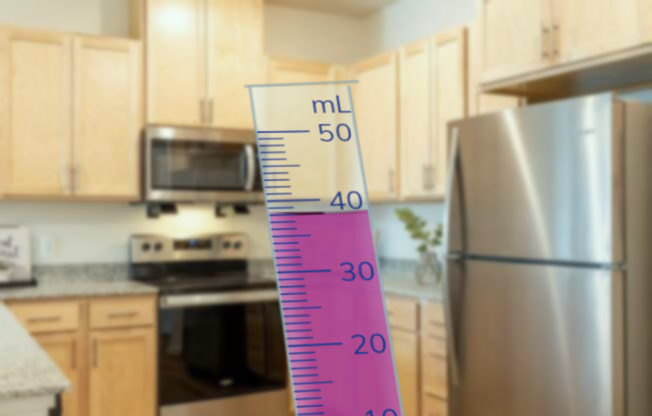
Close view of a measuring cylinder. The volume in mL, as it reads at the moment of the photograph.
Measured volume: 38 mL
